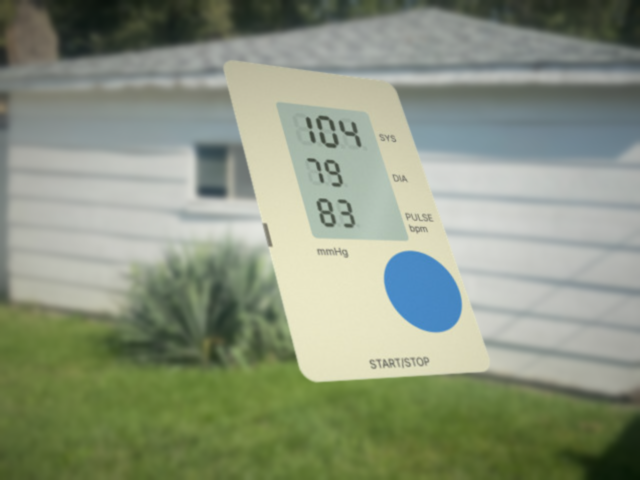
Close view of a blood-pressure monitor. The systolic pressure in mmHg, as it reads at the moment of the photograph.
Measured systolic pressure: 104 mmHg
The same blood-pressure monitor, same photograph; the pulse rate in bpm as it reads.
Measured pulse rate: 83 bpm
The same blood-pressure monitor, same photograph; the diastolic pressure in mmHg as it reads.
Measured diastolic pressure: 79 mmHg
